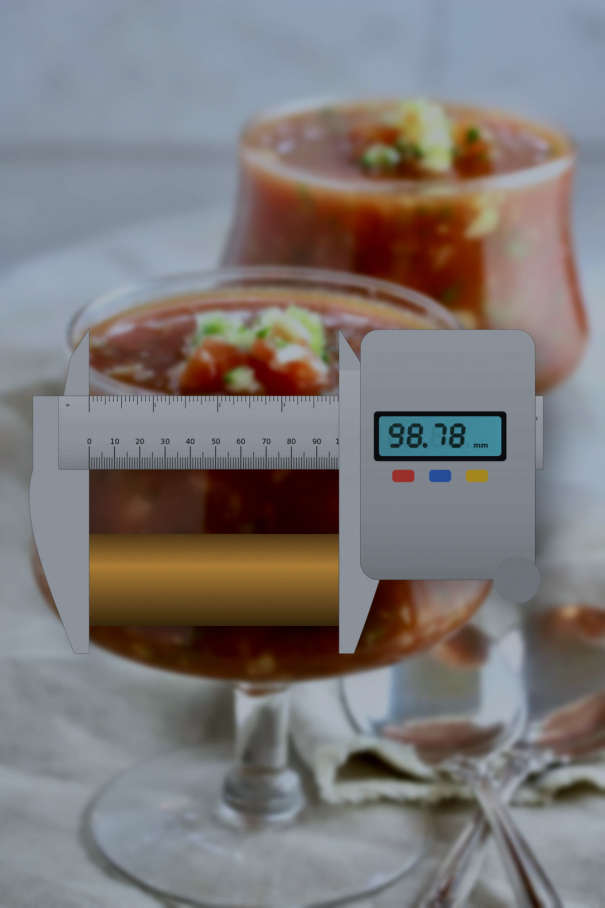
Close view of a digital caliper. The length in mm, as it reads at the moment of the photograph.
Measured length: 98.78 mm
